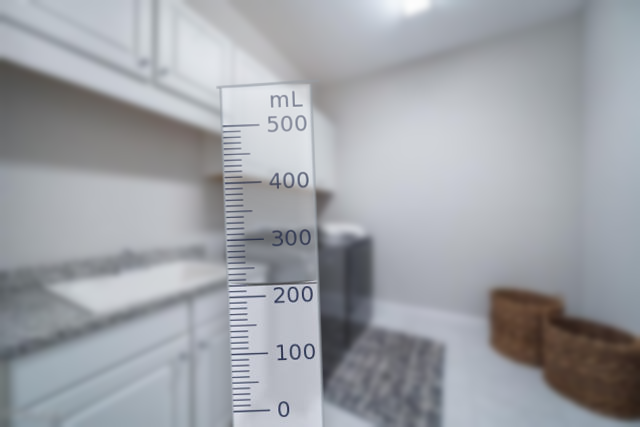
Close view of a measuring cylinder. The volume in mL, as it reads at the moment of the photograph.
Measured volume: 220 mL
